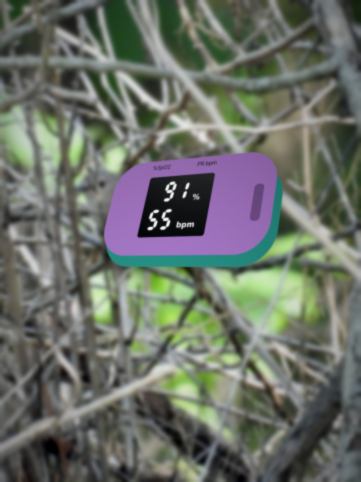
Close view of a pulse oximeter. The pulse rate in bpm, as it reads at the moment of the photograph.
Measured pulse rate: 55 bpm
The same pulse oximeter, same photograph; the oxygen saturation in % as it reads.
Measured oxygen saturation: 91 %
